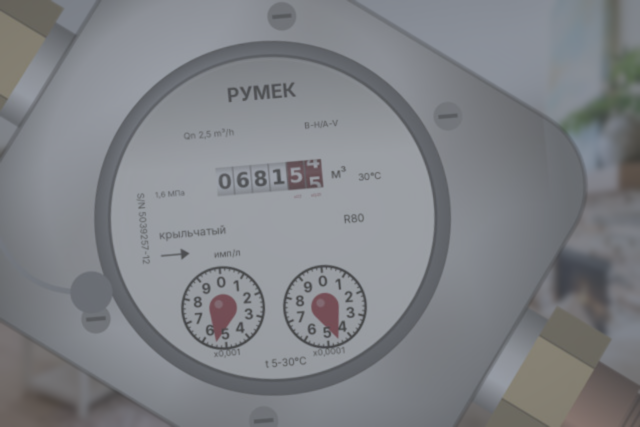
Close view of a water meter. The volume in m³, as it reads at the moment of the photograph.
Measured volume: 681.5454 m³
